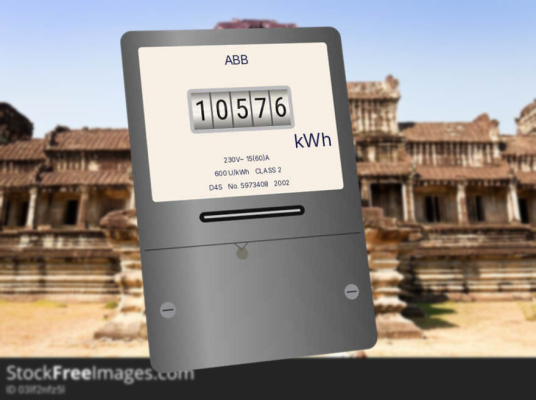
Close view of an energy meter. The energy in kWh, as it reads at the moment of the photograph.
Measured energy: 10576 kWh
